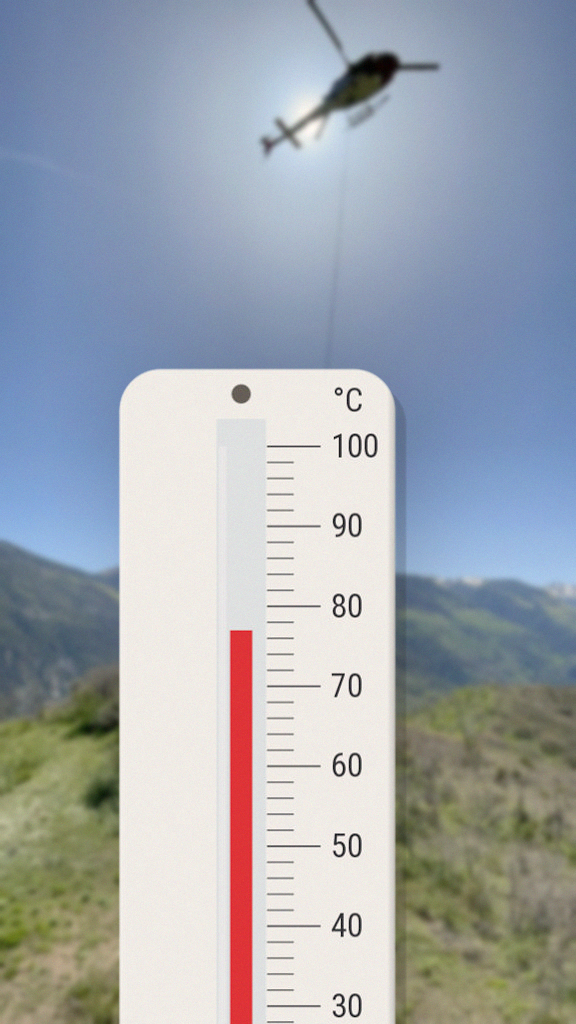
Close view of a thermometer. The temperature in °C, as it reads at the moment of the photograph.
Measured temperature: 77 °C
